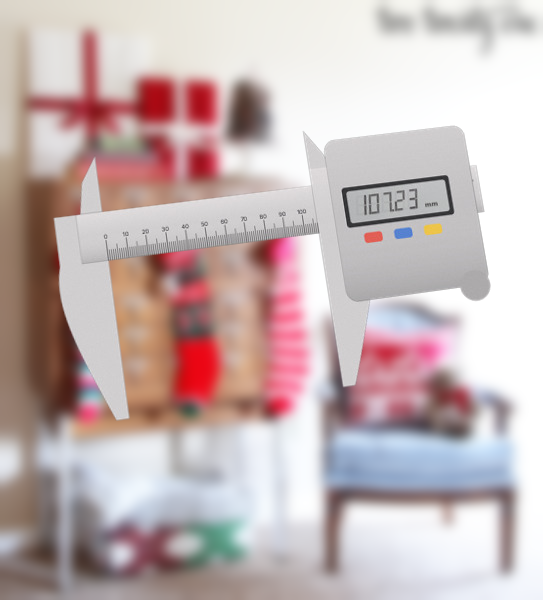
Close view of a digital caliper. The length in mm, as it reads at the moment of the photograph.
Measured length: 107.23 mm
